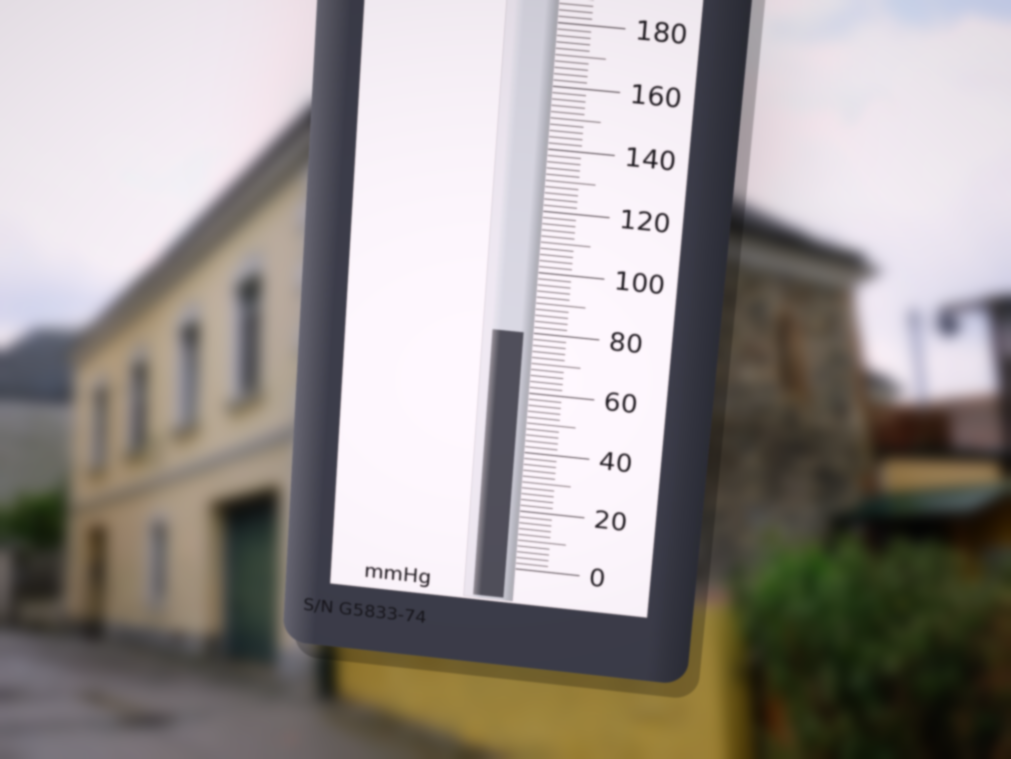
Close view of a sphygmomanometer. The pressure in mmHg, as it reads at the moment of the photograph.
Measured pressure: 80 mmHg
